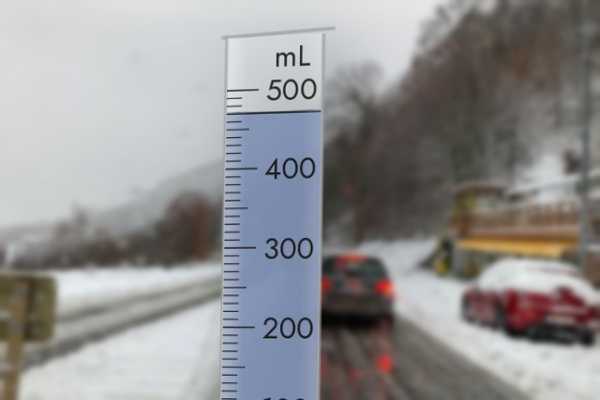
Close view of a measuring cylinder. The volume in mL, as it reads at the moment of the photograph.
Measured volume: 470 mL
